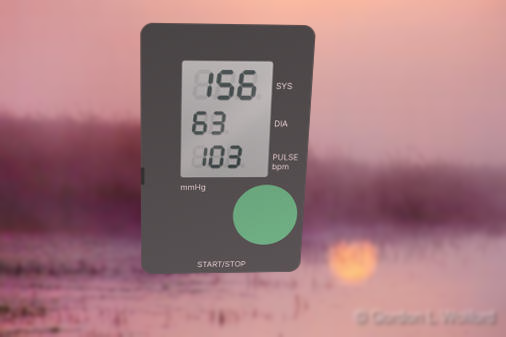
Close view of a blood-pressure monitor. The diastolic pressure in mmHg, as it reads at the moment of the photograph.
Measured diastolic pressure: 63 mmHg
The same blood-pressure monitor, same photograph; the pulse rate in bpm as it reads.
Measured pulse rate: 103 bpm
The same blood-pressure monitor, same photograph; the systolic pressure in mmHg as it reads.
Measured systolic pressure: 156 mmHg
